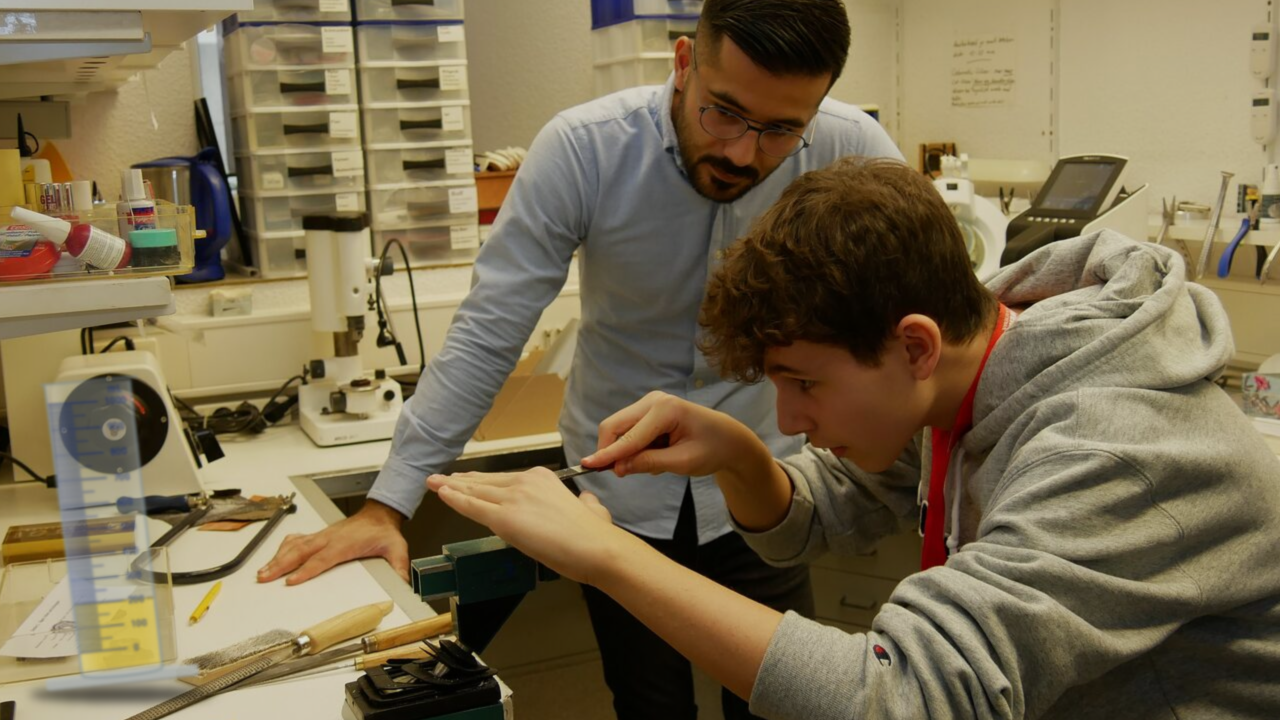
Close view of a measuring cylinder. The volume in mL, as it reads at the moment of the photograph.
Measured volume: 200 mL
